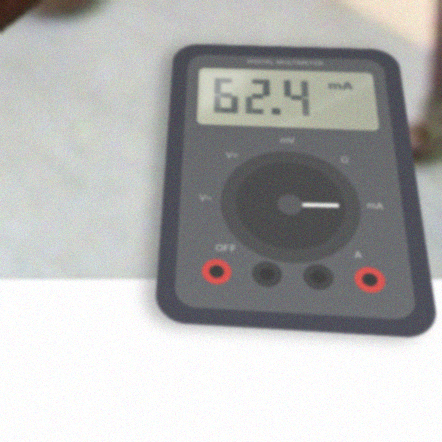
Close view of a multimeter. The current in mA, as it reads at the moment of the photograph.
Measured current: 62.4 mA
